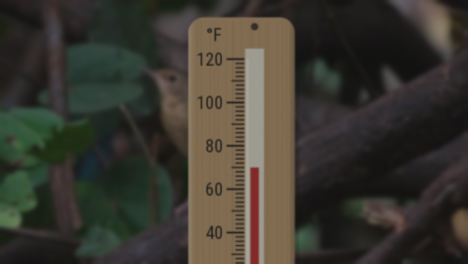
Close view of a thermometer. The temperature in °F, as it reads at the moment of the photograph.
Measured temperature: 70 °F
